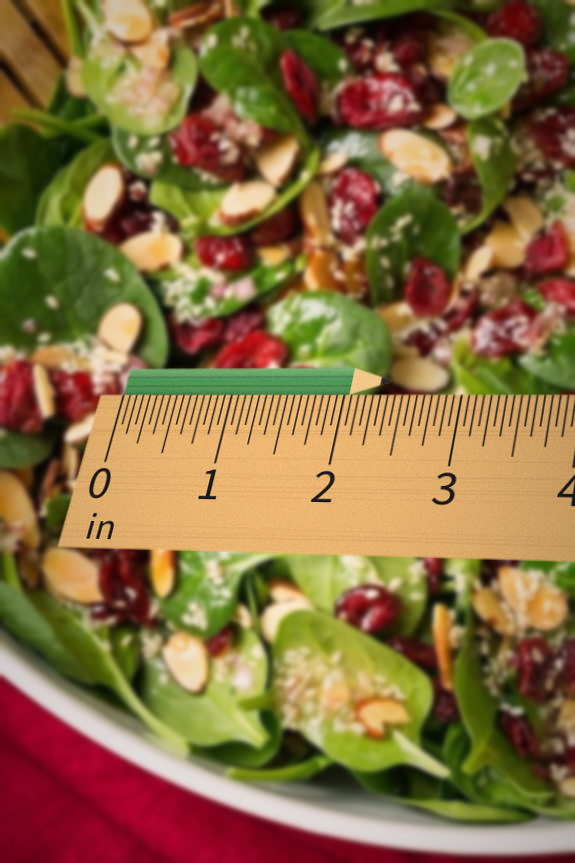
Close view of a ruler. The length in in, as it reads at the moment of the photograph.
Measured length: 2.375 in
